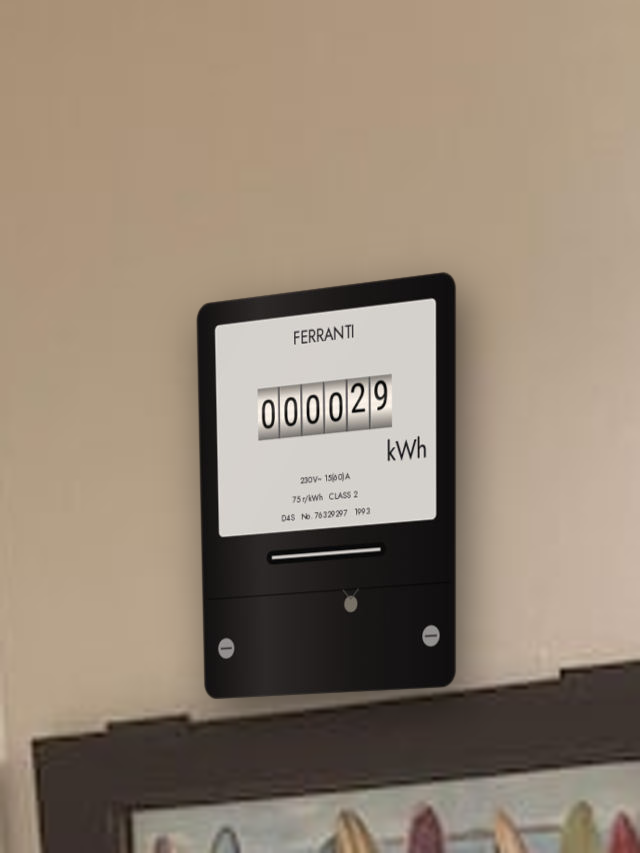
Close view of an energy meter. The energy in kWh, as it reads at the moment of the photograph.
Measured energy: 29 kWh
